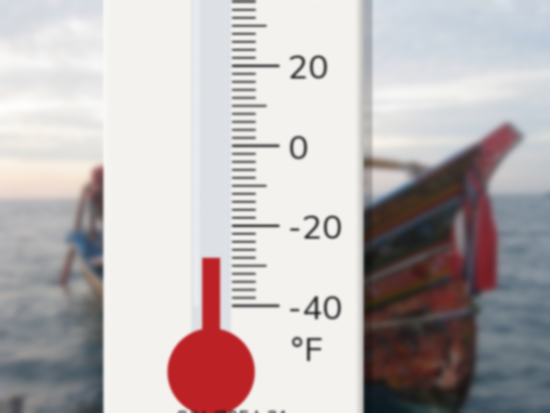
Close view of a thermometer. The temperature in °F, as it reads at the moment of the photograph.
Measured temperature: -28 °F
